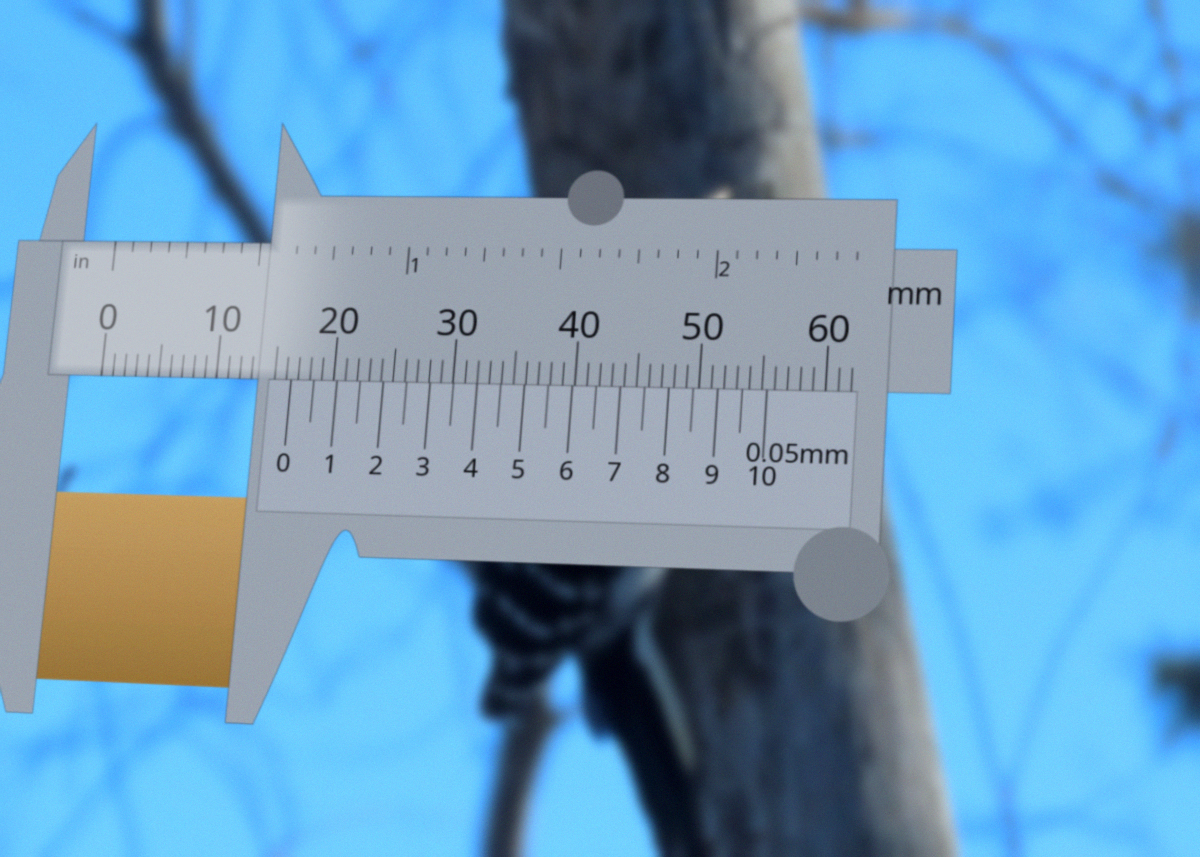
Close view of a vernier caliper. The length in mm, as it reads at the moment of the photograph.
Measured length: 16.4 mm
